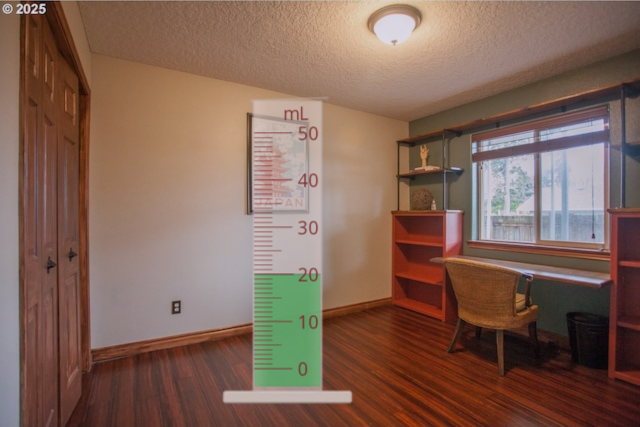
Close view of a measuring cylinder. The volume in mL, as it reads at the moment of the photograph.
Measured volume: 20 mL
